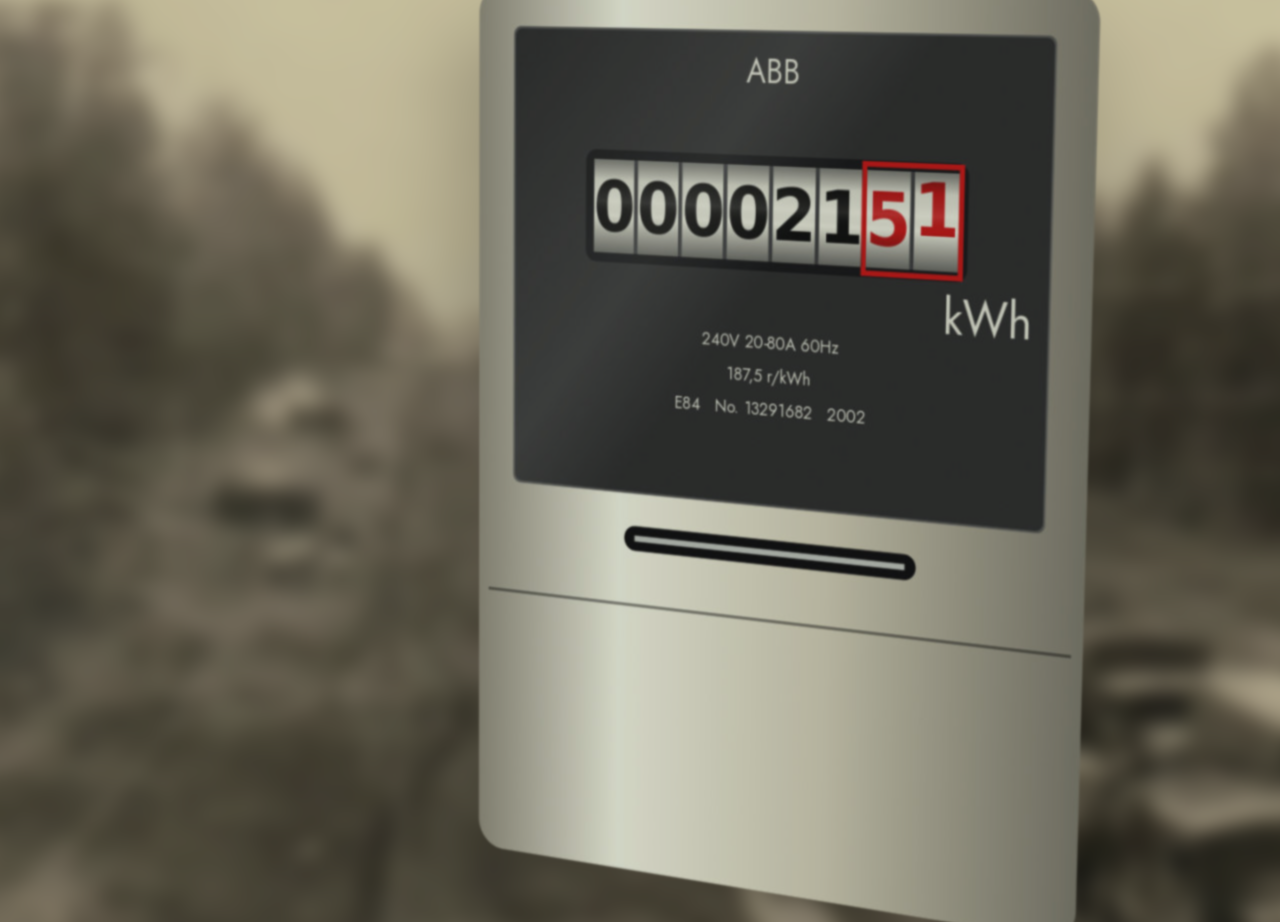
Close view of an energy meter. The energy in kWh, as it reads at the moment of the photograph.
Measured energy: 21.51 kWh
